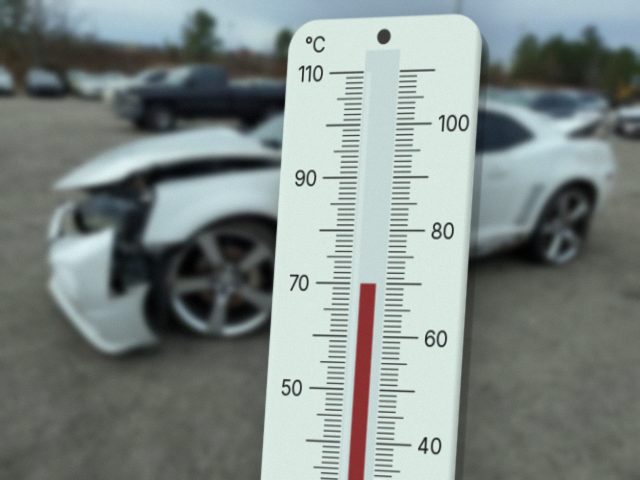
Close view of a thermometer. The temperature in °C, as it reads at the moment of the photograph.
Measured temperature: 70 °C
